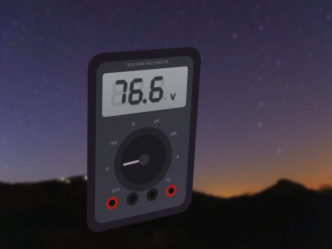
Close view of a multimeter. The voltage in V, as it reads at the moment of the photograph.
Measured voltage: 76.6 V
